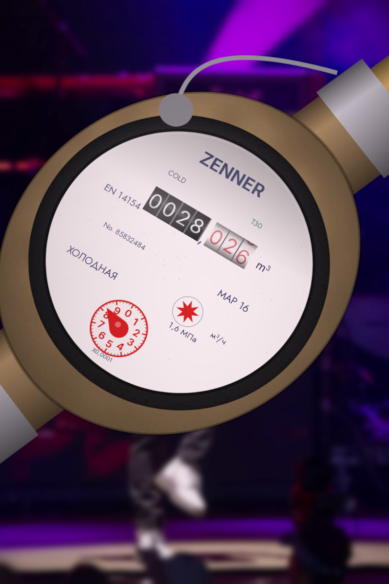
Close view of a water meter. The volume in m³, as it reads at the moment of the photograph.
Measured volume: 28.0258 m³
